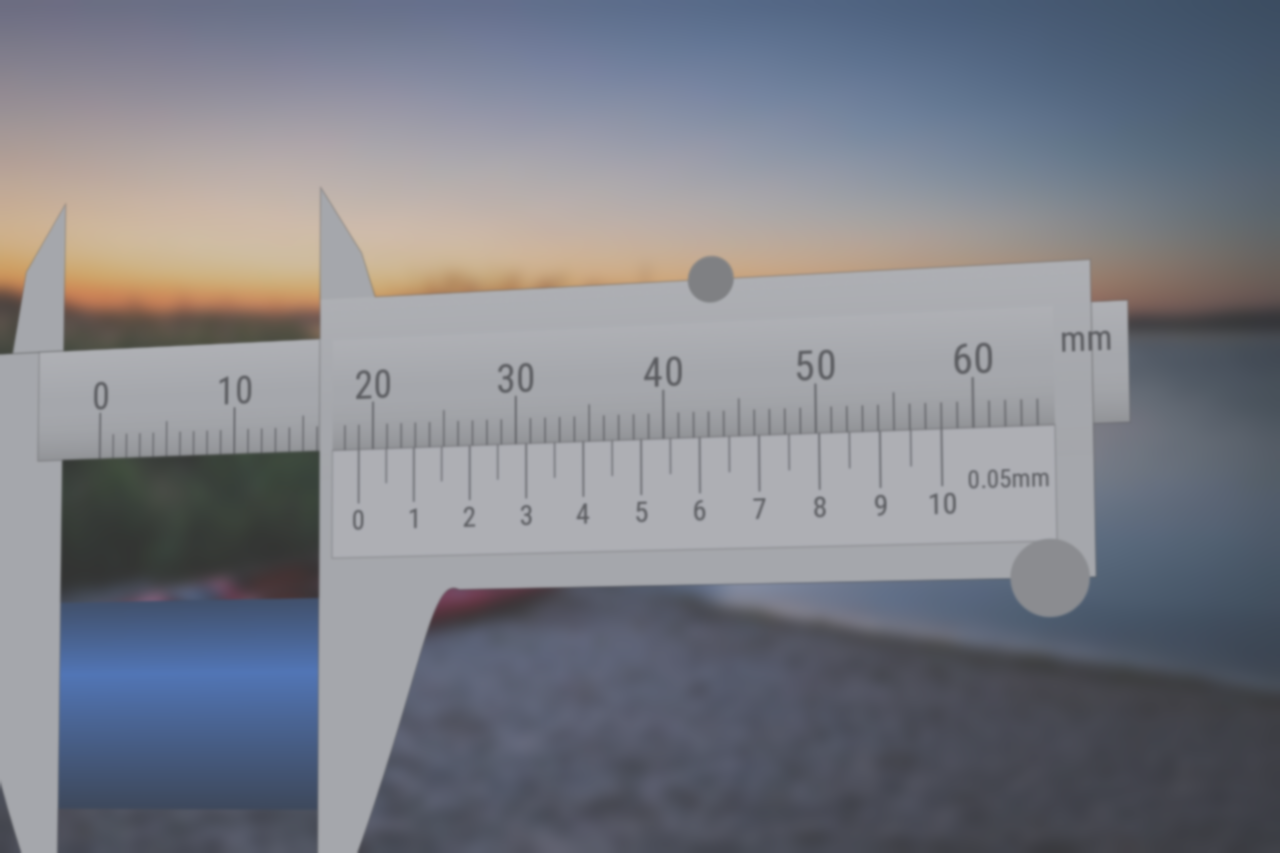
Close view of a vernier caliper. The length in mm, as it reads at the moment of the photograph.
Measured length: 19.0 mm
